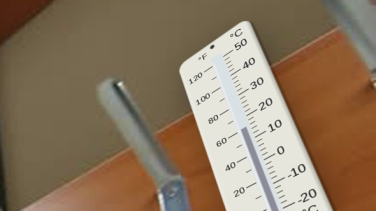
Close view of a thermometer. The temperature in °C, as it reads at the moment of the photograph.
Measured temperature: 16 °C
